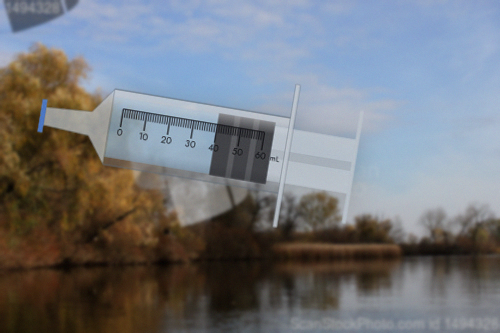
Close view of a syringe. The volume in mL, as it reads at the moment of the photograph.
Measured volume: 40 mL
